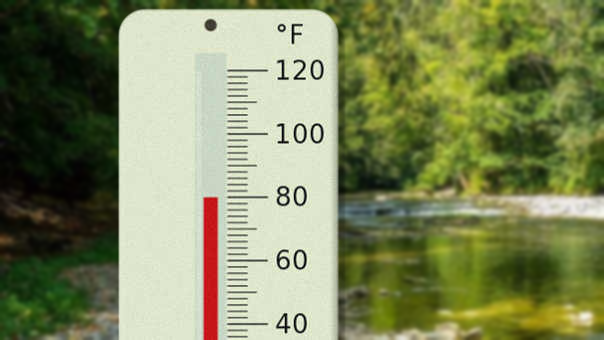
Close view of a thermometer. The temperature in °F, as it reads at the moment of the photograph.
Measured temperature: 80 °F
